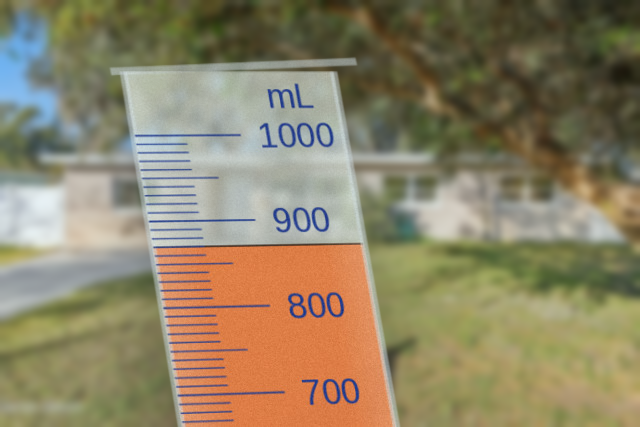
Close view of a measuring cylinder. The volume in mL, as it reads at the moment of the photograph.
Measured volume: 870 mL
